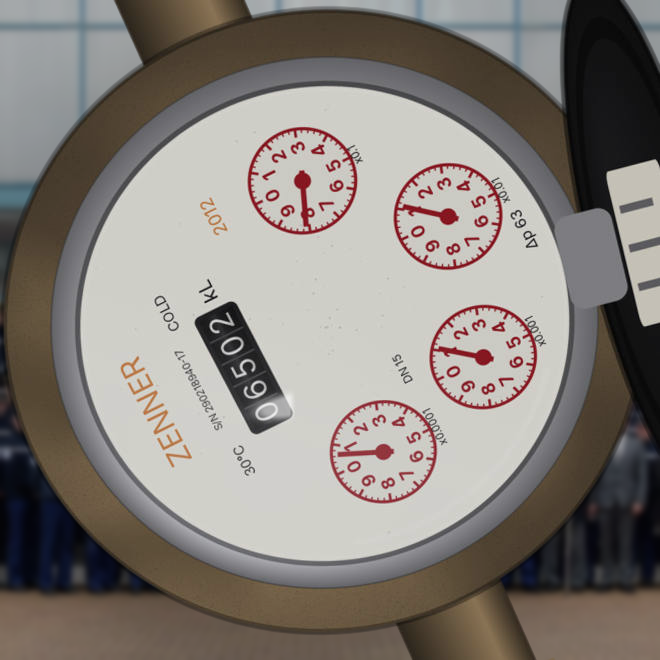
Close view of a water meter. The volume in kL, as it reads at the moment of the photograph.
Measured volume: 6502.8110 kL
